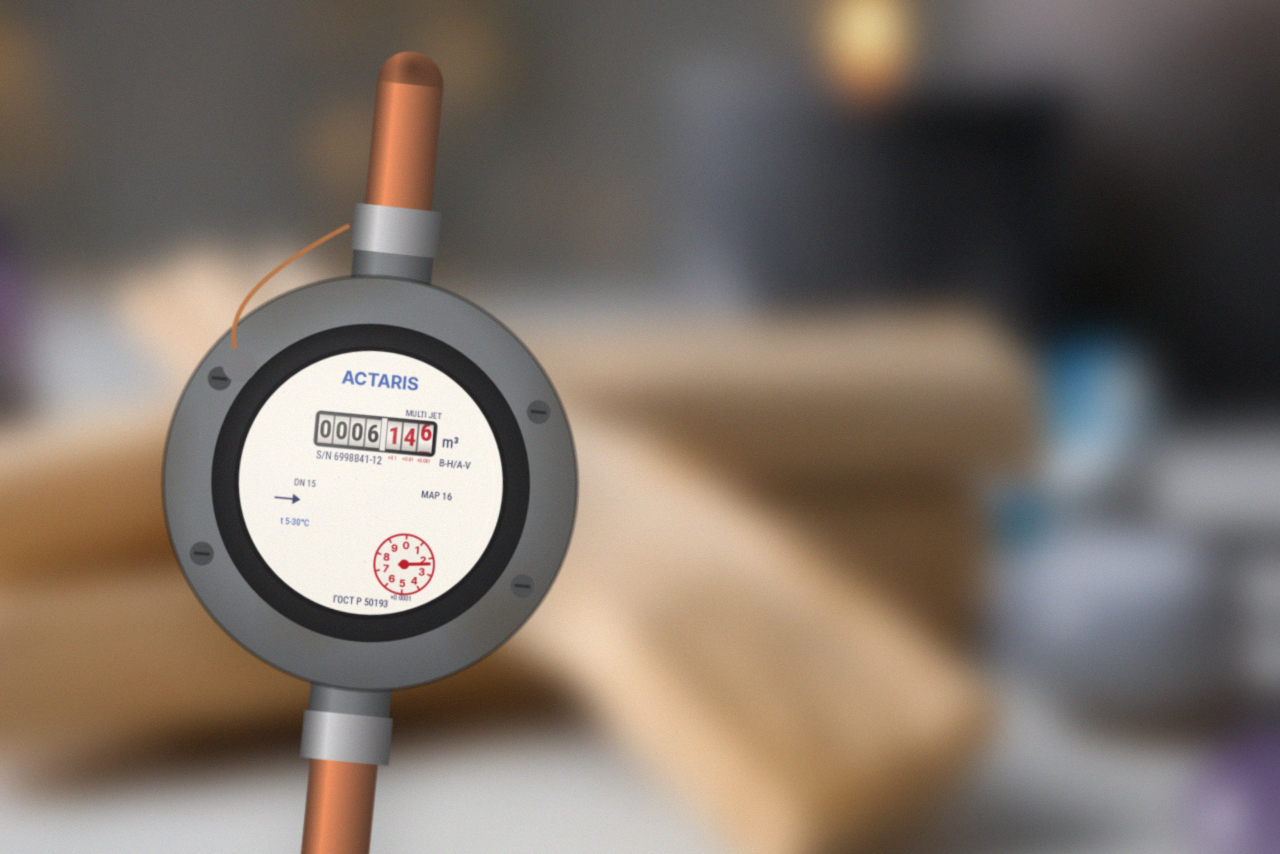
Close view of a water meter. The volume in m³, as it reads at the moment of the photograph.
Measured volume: 6.1462 m³
